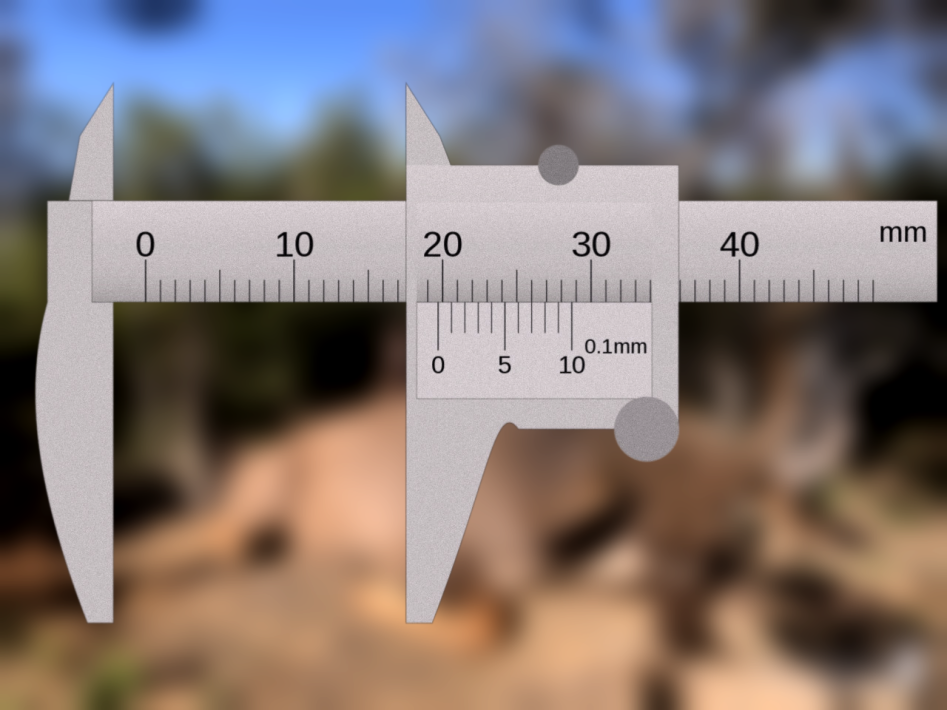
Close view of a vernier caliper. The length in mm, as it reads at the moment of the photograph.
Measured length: 19.7 mm
